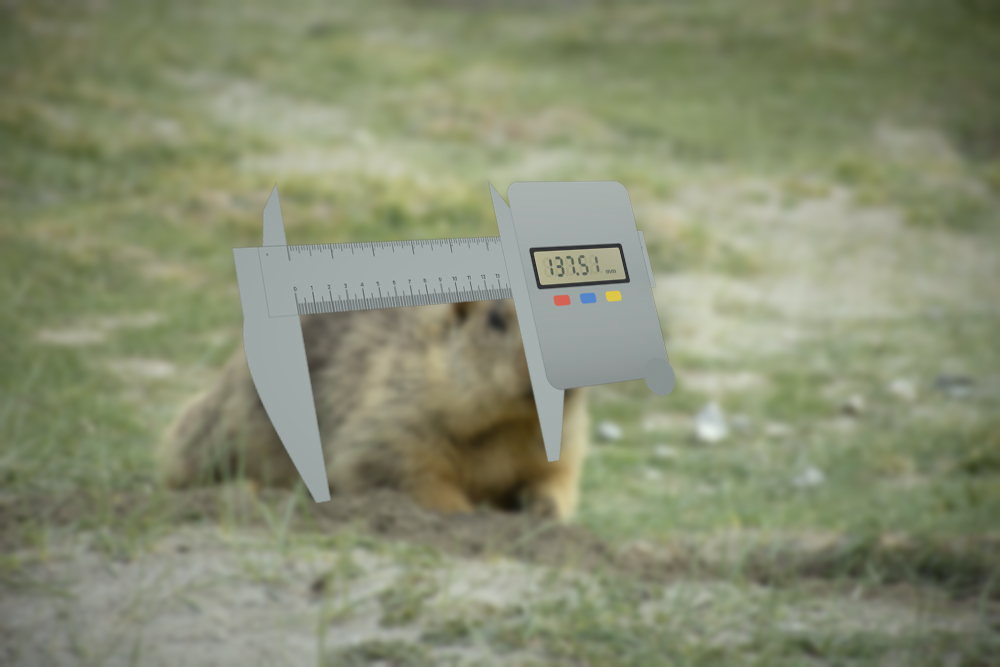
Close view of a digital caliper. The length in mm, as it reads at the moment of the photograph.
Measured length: 137.51 mm
